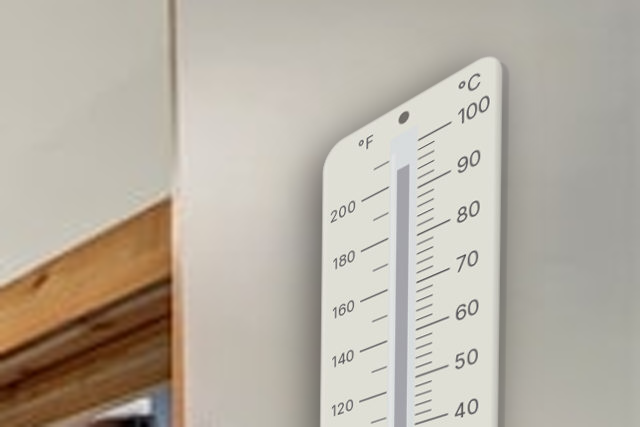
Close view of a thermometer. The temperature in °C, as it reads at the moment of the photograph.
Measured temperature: 96 °C
